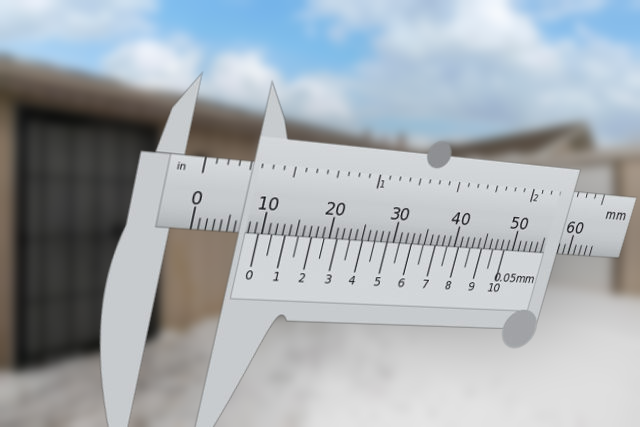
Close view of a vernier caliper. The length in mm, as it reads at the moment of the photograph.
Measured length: 9.5 mm
